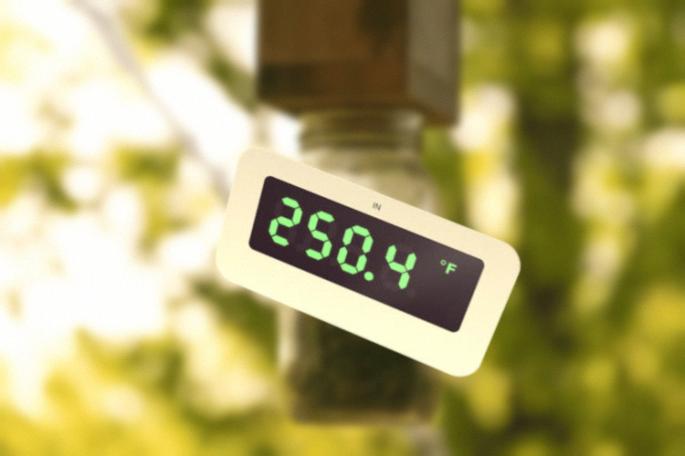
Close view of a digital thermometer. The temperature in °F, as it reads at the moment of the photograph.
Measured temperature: 250.4 °F
